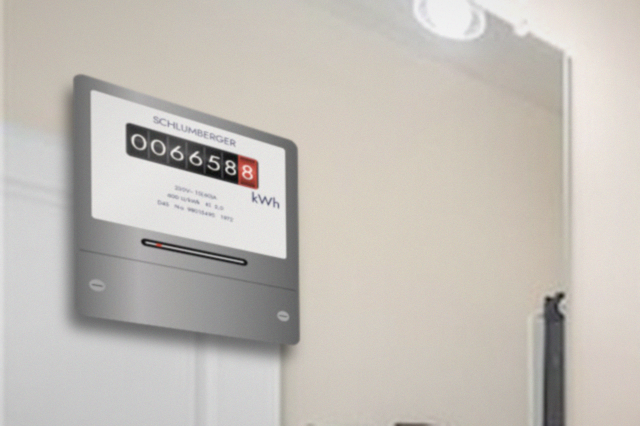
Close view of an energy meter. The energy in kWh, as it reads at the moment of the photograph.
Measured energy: 6658.8 kWh
